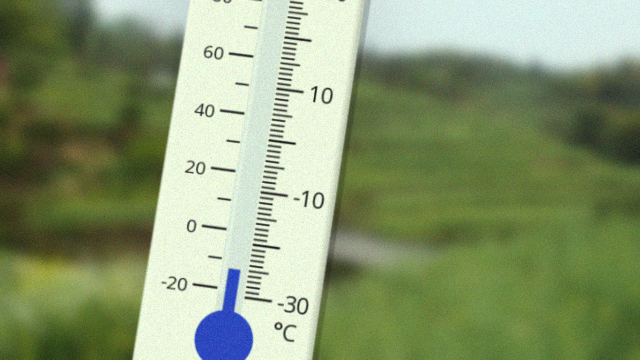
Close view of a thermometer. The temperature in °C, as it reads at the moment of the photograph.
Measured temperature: -25 °C
